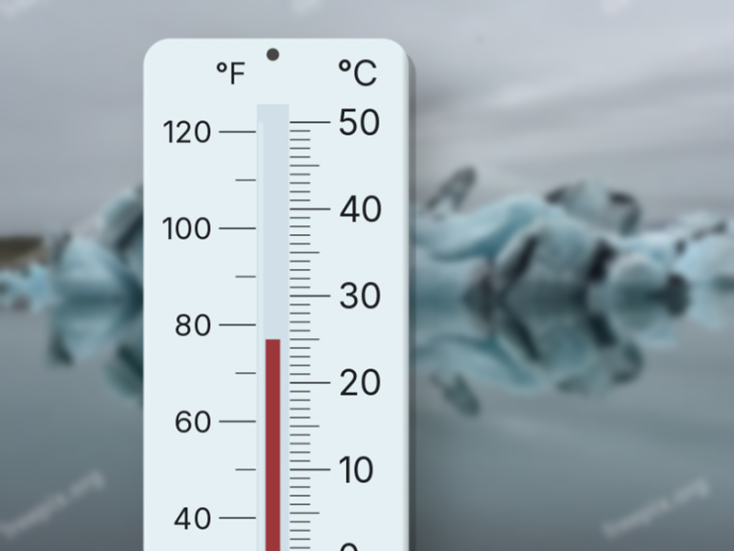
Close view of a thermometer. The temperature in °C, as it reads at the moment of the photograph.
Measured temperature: 25 °C
